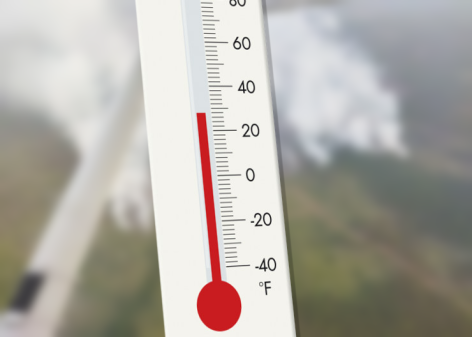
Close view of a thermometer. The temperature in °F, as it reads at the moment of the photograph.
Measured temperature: 28 °F
